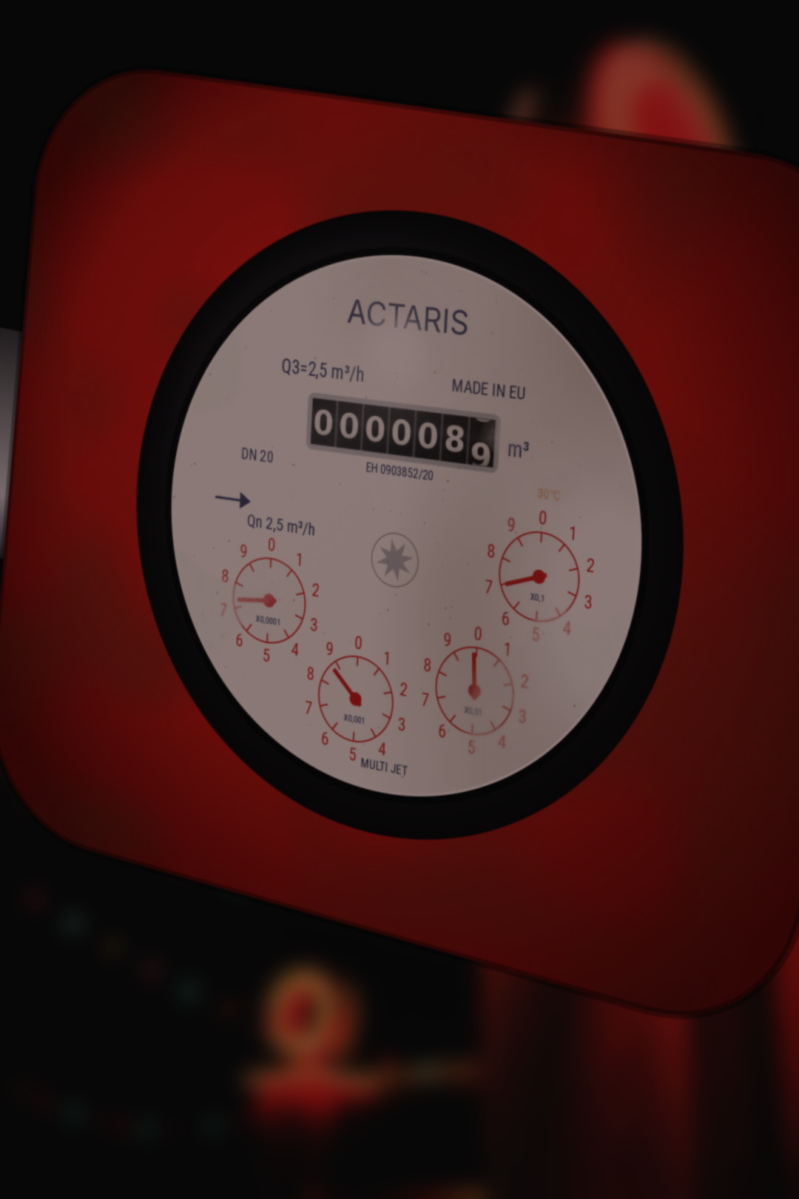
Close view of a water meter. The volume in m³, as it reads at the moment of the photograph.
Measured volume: 88.6987 m³
